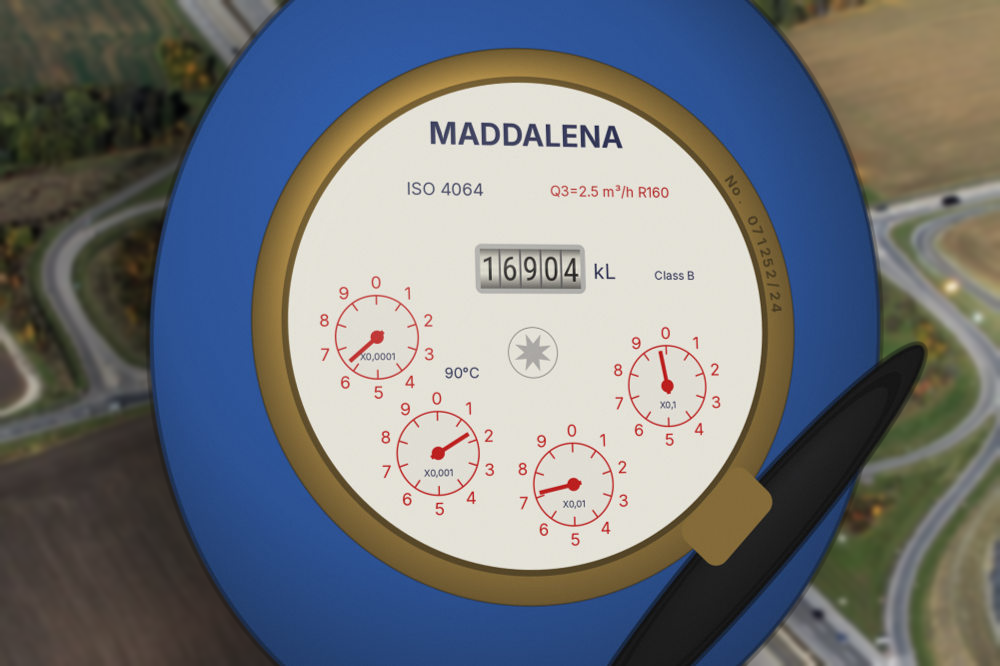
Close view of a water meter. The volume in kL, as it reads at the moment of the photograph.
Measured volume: 16903.9716 kL
